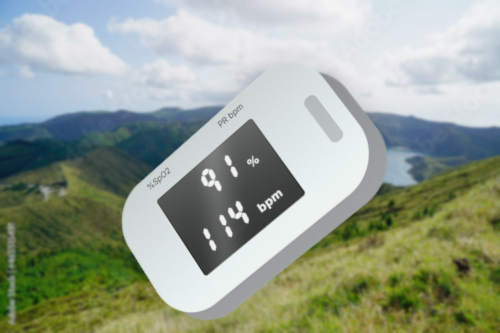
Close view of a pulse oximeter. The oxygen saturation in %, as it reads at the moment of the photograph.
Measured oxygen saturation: 91 %
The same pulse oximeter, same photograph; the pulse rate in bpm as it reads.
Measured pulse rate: 114 bpm
